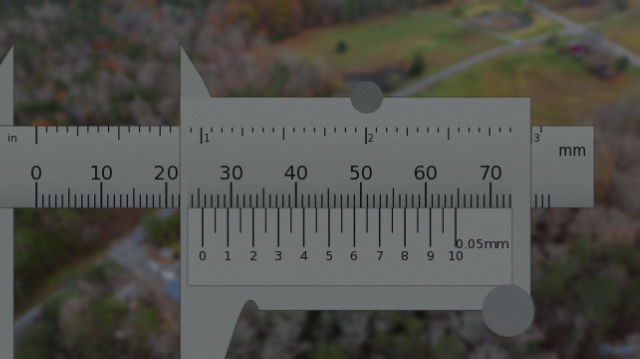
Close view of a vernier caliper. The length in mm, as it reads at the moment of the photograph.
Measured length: 25.6 mm
